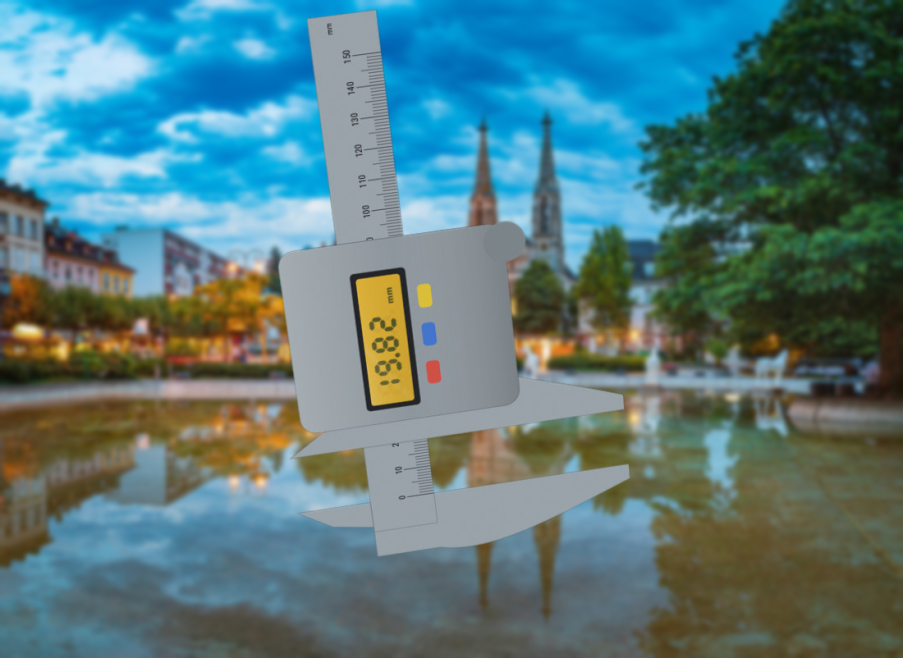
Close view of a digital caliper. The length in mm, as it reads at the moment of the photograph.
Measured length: 19.82 mm
